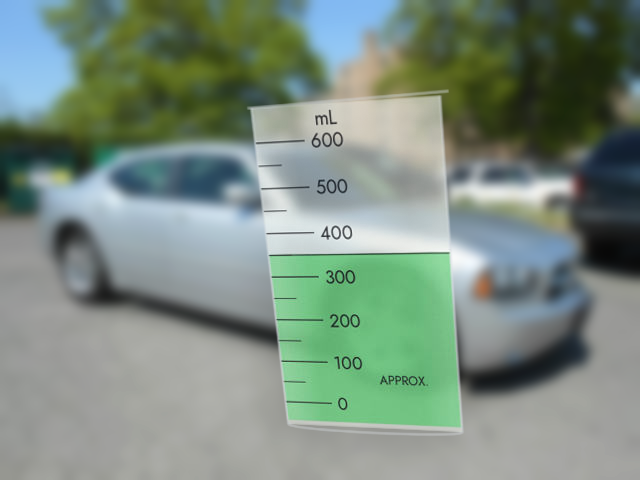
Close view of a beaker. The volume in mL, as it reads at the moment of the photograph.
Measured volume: 350 mL
